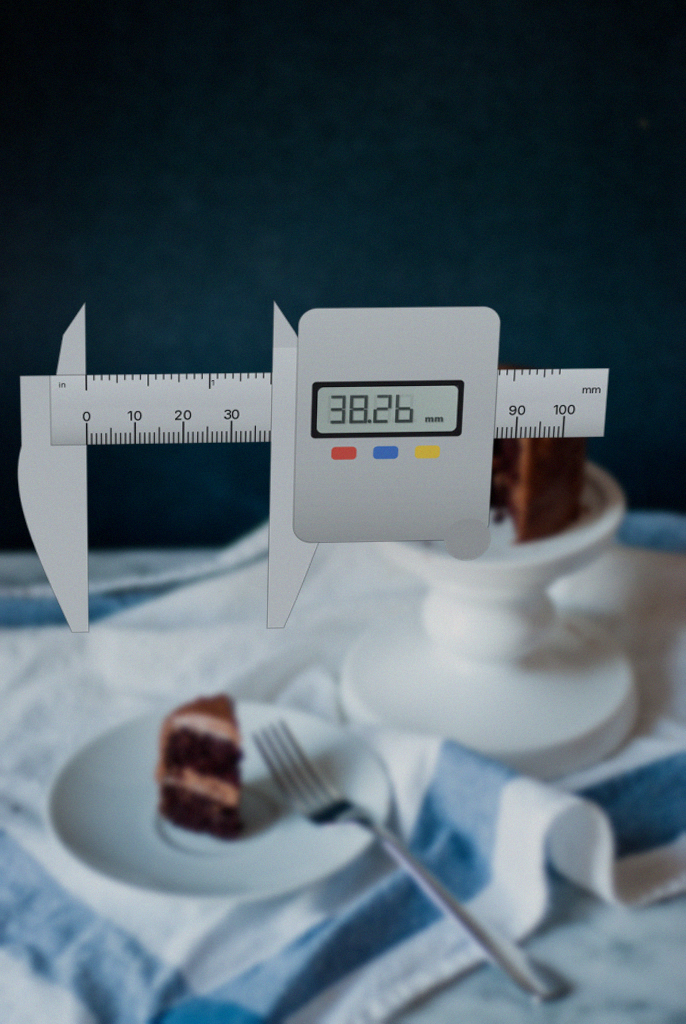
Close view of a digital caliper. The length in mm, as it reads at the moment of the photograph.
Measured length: 38.26 mm
